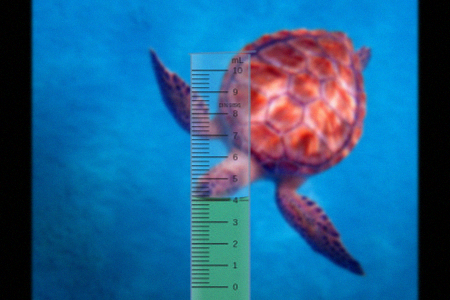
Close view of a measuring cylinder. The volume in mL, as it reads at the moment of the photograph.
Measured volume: 4 mL
